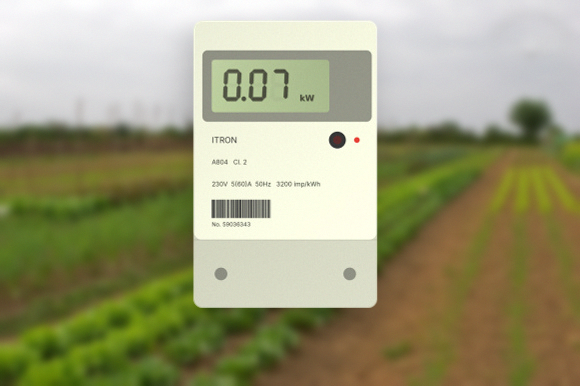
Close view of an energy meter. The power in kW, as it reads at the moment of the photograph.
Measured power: 0.07 kW
